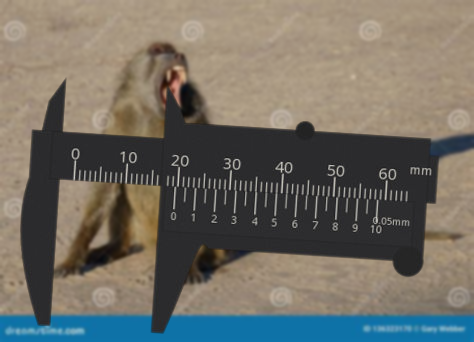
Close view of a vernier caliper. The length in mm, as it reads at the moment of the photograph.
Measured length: 19.5 mm
